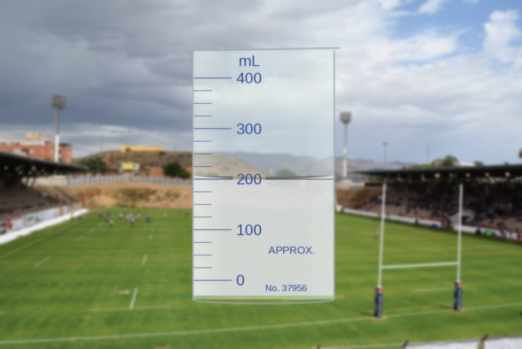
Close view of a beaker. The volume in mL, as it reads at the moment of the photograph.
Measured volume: 200 mL
